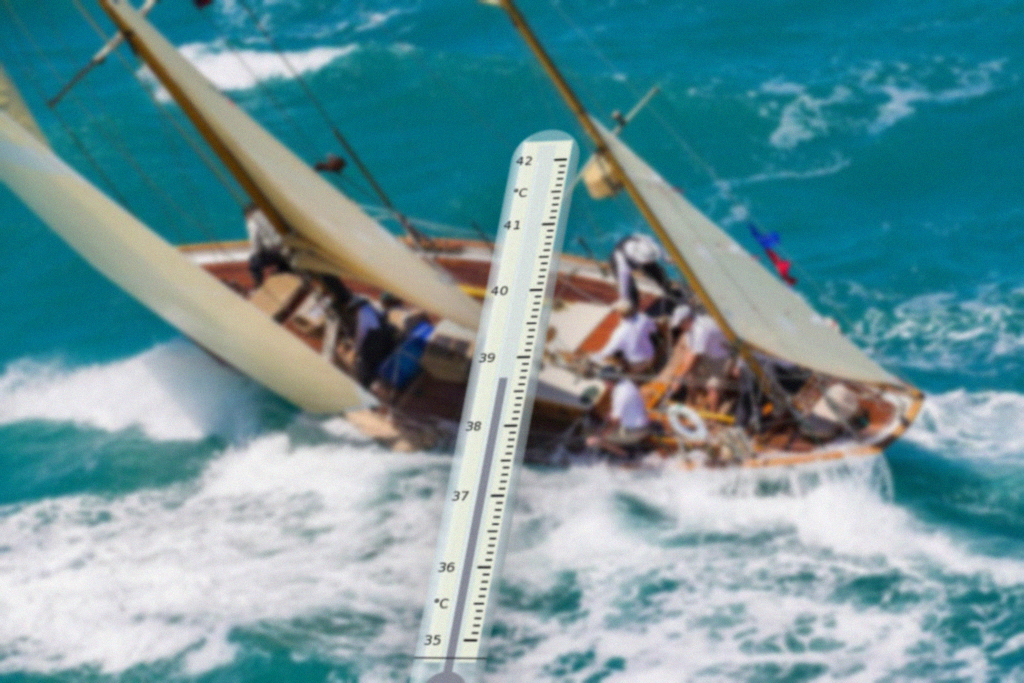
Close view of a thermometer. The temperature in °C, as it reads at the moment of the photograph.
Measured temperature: 38.7 °C
